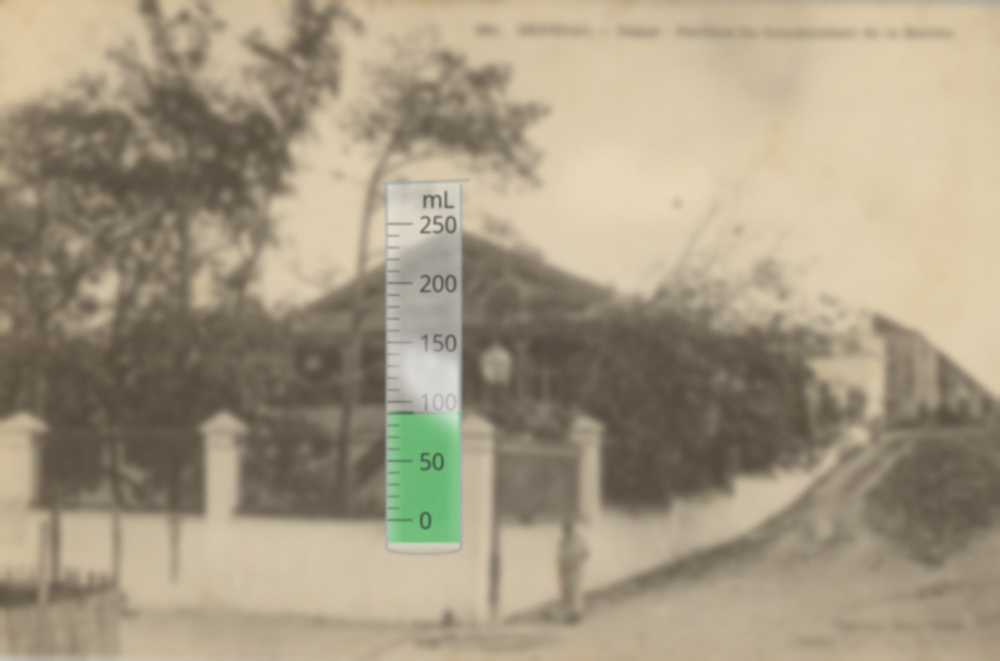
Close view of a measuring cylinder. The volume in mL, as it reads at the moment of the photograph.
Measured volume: 90 mL
